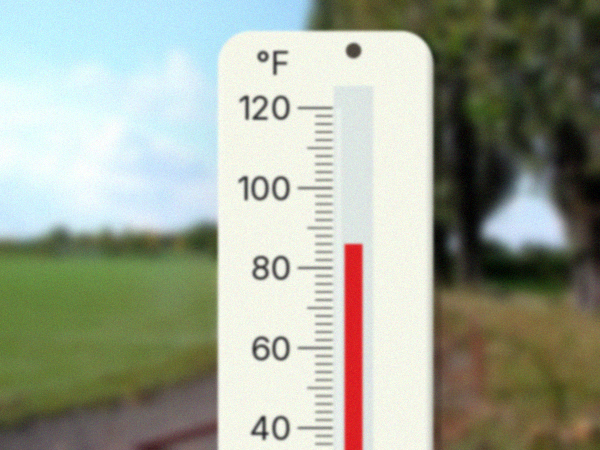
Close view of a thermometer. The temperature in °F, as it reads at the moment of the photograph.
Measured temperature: 86 °F
